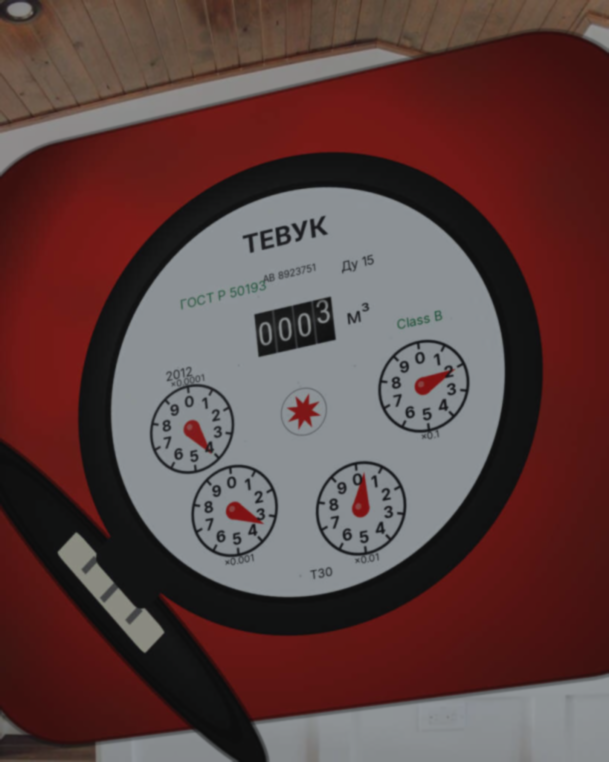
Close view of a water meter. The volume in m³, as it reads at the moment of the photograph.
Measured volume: 3.2034 m³
